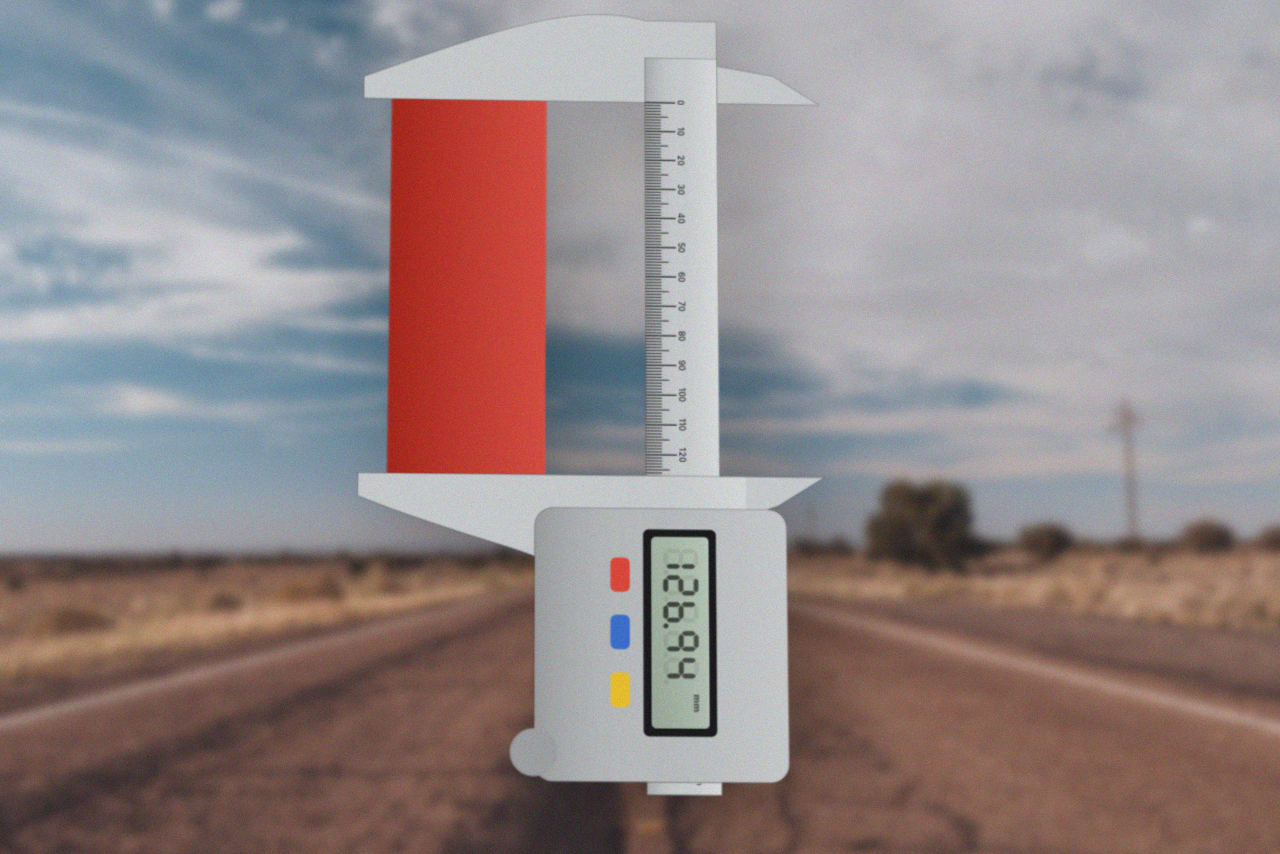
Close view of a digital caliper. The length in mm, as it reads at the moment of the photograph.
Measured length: 126.94 mm
